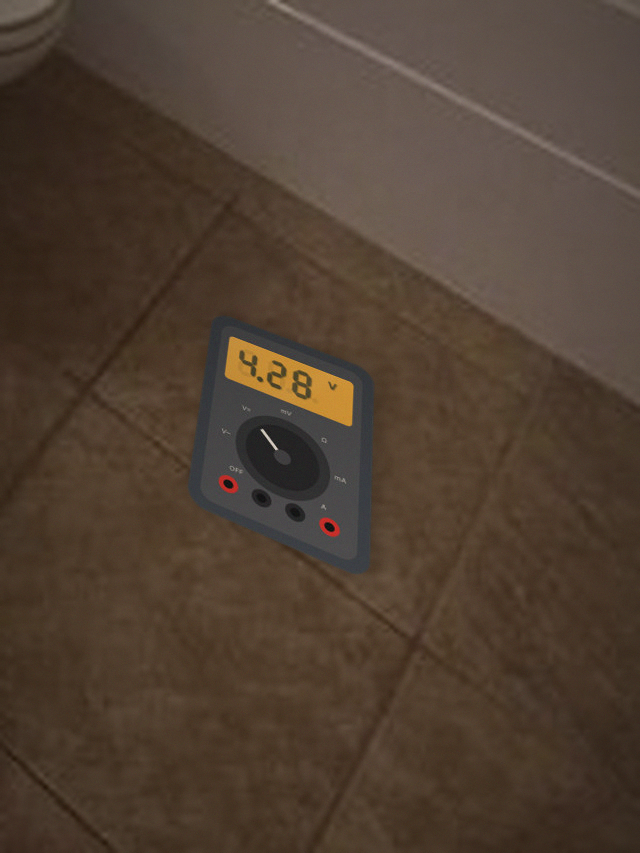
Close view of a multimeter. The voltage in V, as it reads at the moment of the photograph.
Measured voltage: 4.28 V
